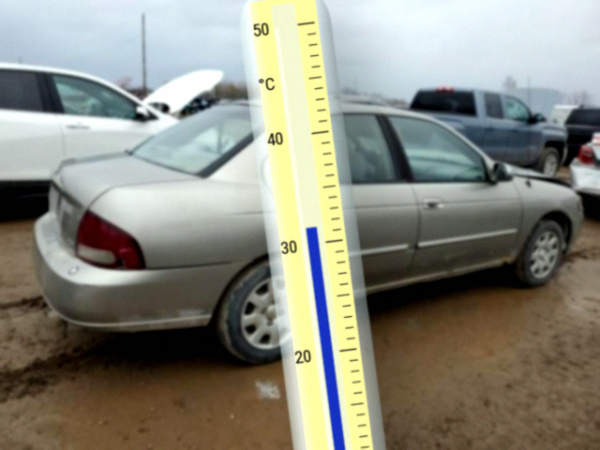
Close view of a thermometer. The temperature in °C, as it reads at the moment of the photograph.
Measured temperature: 31.5 °C
